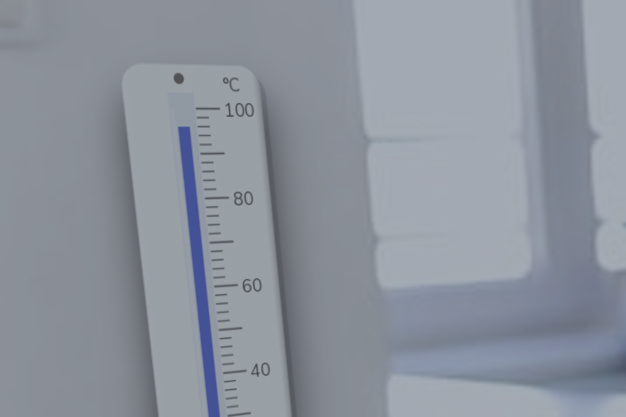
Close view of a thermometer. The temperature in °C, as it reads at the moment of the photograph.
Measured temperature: 96 °C
